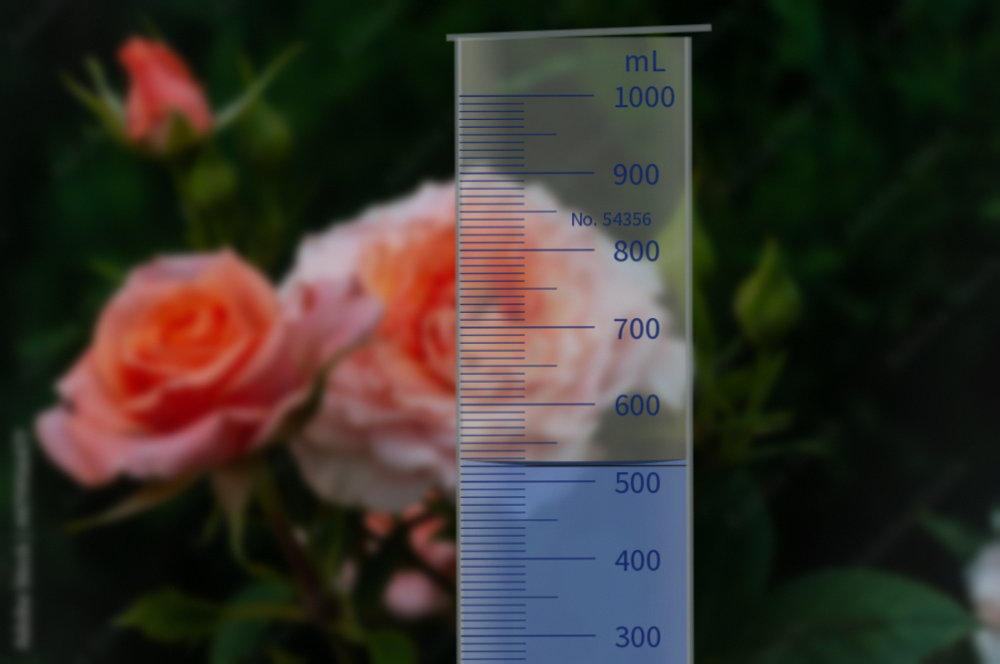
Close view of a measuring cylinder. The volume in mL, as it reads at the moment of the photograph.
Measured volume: 520 mL
